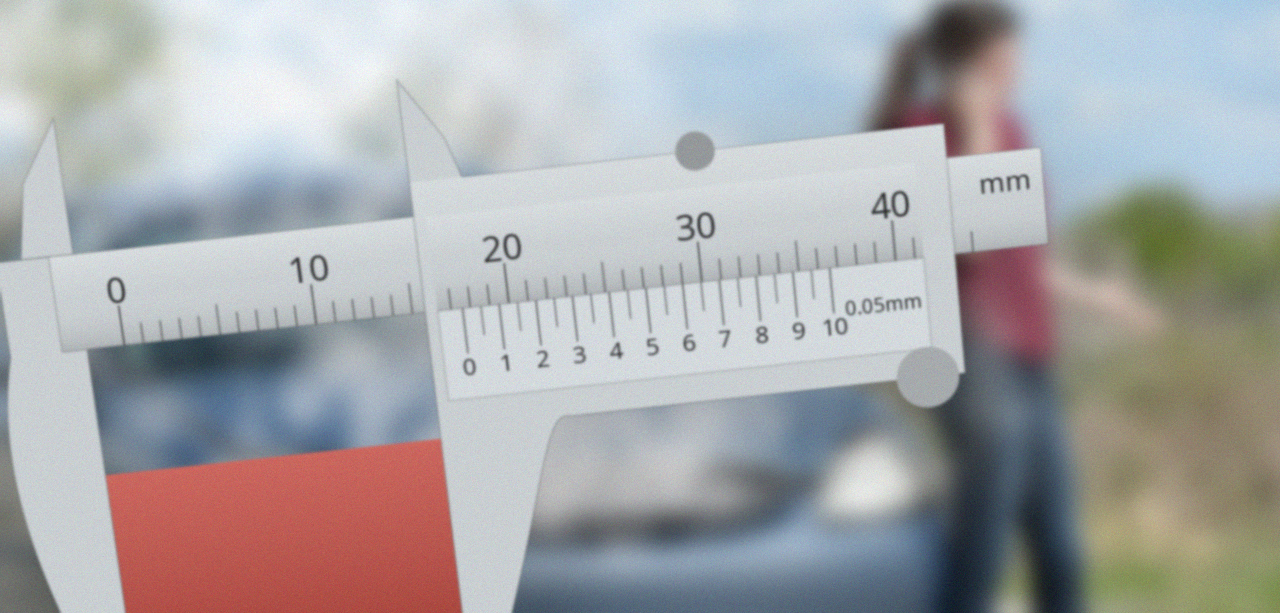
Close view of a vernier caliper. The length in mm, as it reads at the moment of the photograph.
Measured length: 17.6 mm
